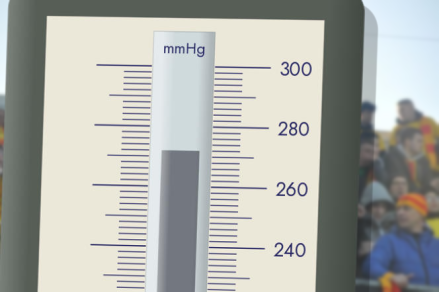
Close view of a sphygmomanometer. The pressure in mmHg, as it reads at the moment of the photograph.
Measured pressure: 272 mmHg
